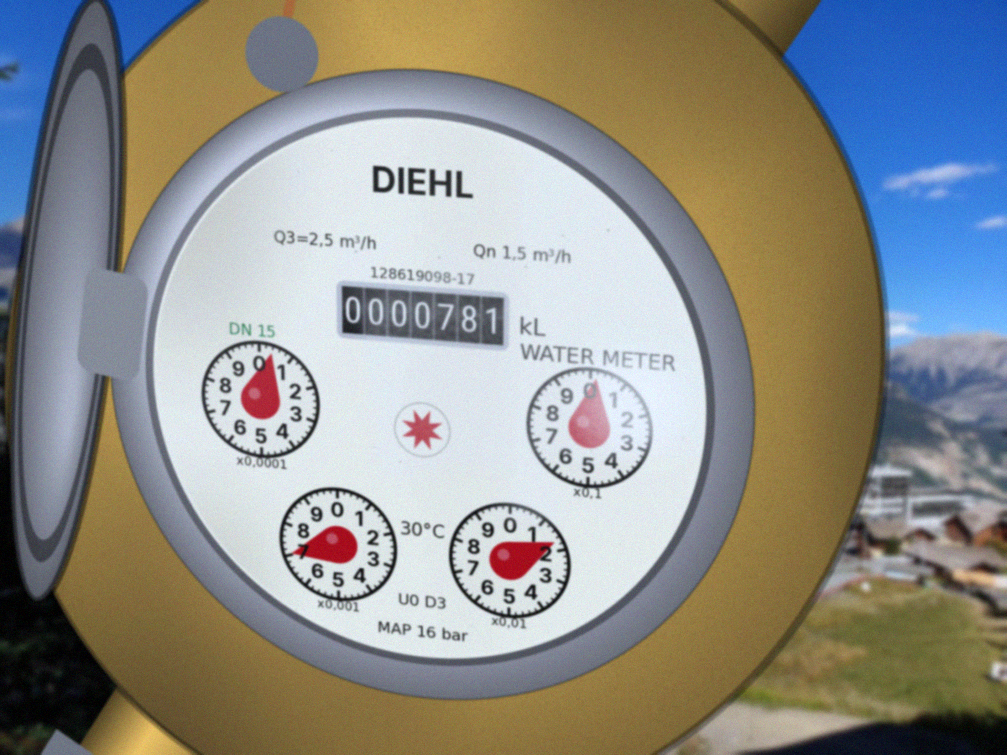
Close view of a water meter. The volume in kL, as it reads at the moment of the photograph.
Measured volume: 781.0170 kL
